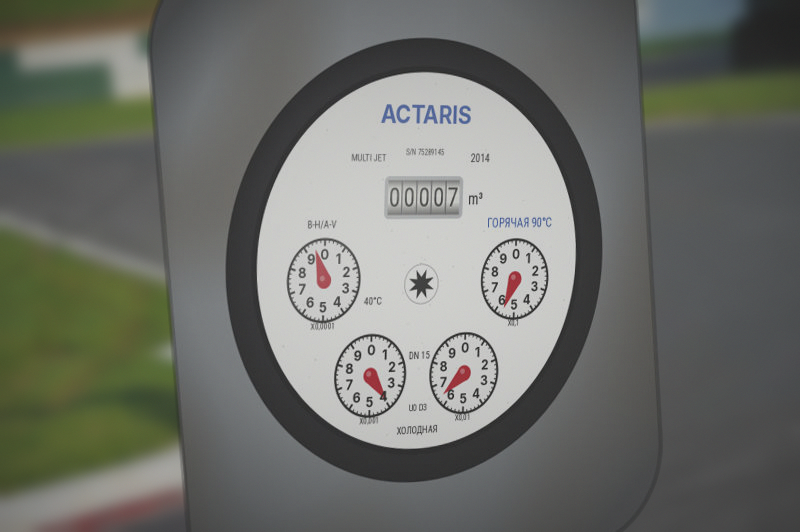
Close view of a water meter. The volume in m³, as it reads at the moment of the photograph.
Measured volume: 7.5639 m³
